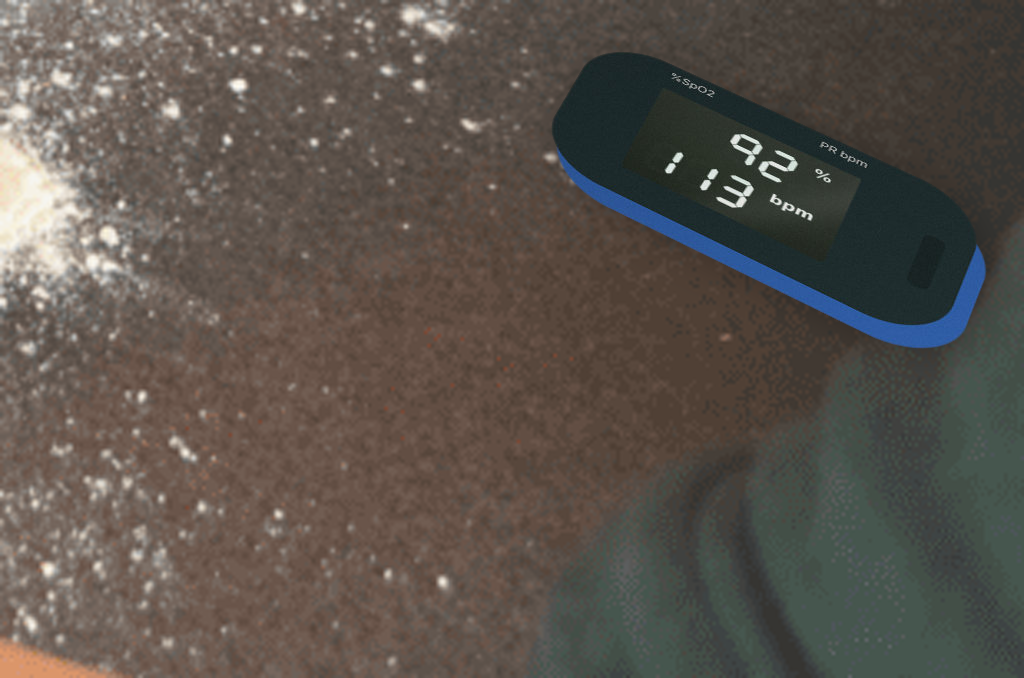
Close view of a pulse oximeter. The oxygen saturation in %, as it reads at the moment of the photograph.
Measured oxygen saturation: 92 %
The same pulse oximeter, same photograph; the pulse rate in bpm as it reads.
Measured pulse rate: 113 bpm
